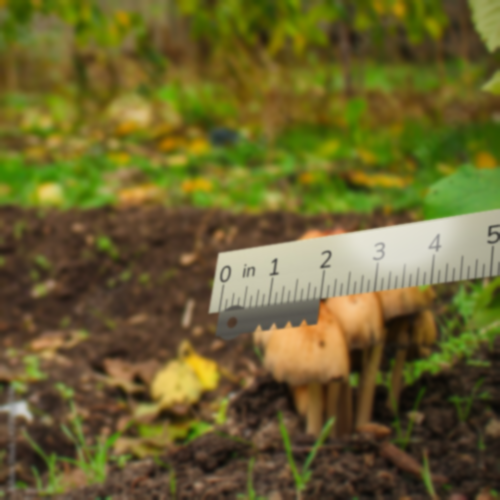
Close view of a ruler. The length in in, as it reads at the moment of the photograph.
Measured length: 2 in
